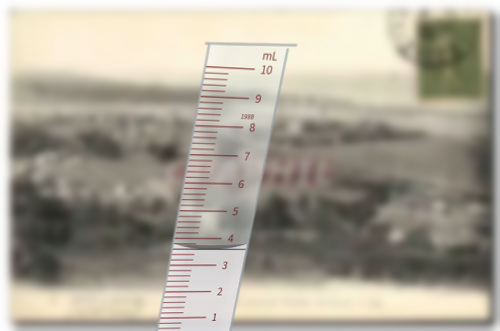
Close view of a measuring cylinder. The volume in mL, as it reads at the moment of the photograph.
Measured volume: 3.6 mL
